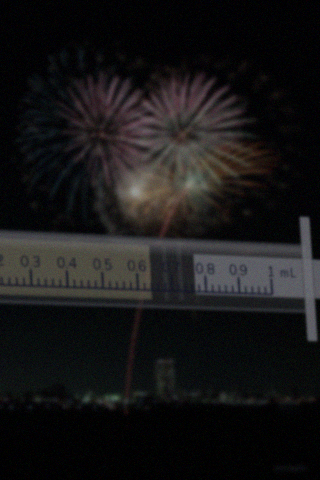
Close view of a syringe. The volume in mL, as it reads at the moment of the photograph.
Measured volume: 0.64 mL
